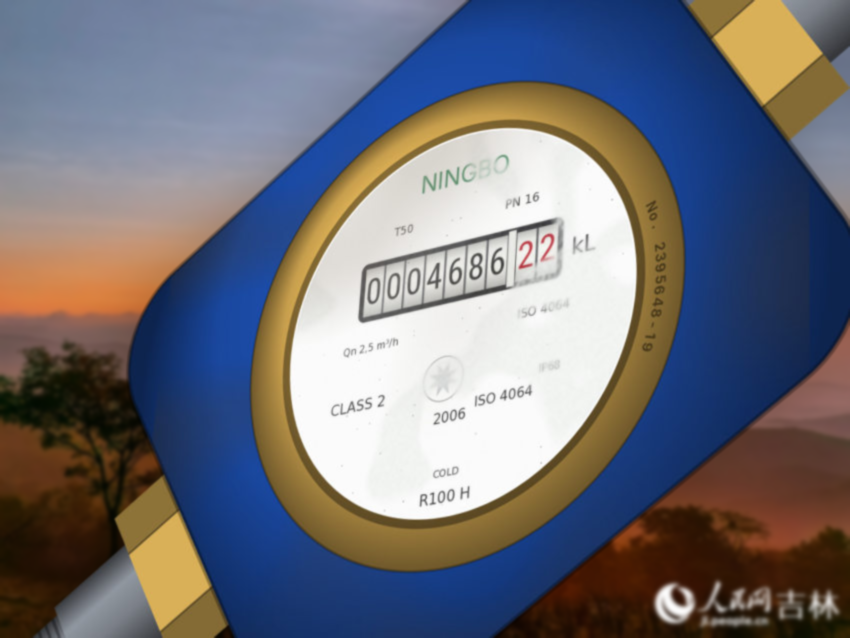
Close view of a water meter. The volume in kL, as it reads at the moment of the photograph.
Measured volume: 4686.22 kL
